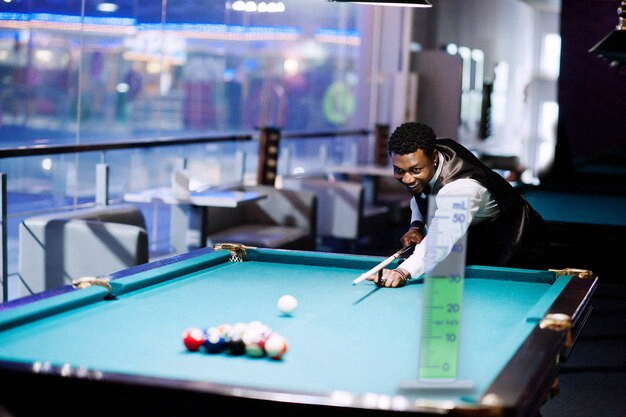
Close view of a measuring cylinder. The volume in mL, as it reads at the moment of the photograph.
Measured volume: 30 mL
